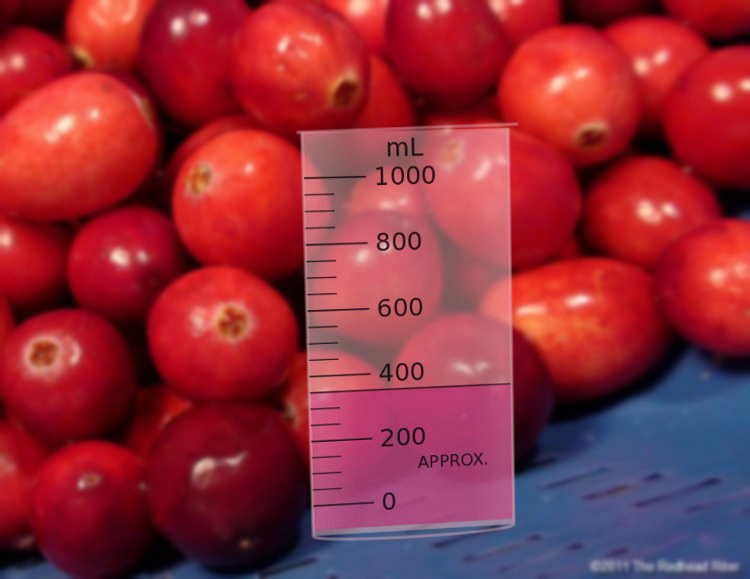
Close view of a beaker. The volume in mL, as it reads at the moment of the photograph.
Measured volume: 350 mL
